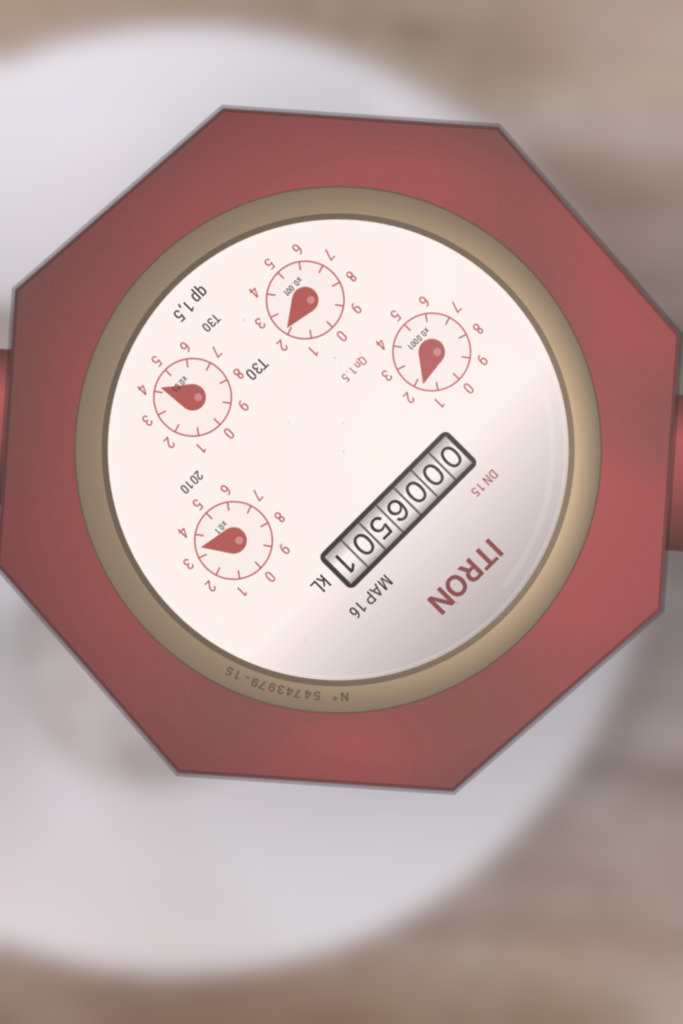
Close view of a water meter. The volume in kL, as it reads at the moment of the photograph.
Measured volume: 6501.3421 kL
